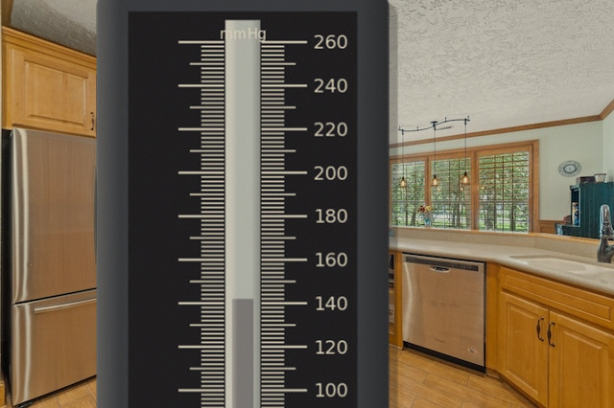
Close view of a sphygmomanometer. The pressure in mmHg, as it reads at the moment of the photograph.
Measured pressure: 142 mmHg
